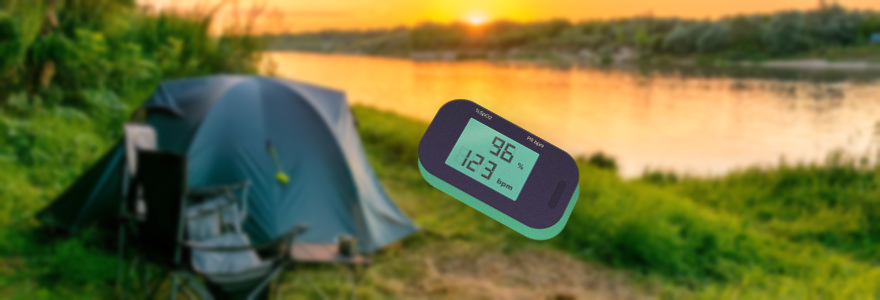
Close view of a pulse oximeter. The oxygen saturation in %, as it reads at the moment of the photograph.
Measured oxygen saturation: 96 %
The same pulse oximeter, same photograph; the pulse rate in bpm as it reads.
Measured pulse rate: 123 bpm
